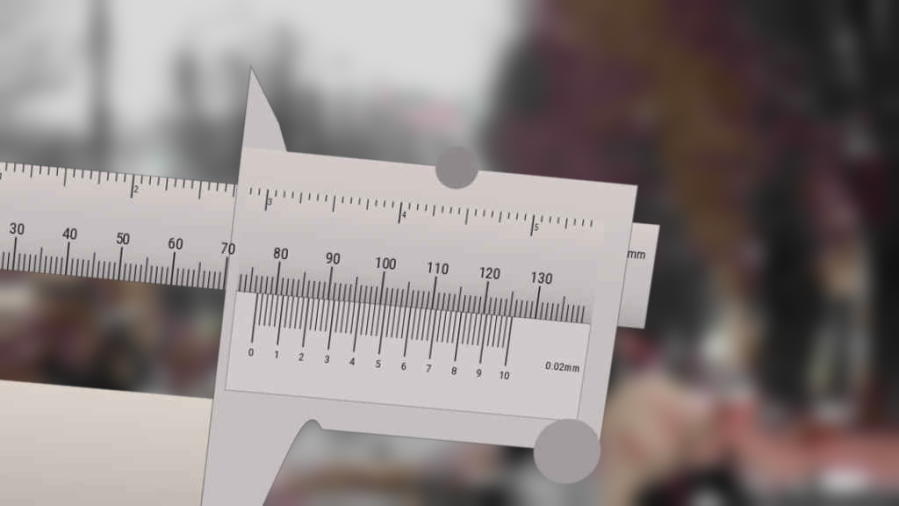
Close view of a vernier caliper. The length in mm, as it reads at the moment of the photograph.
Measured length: 76.5 mm
